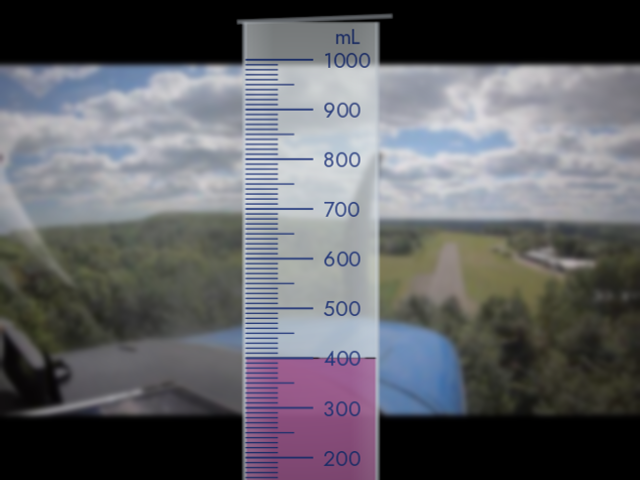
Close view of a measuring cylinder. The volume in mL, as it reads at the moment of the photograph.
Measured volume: 400 mL
